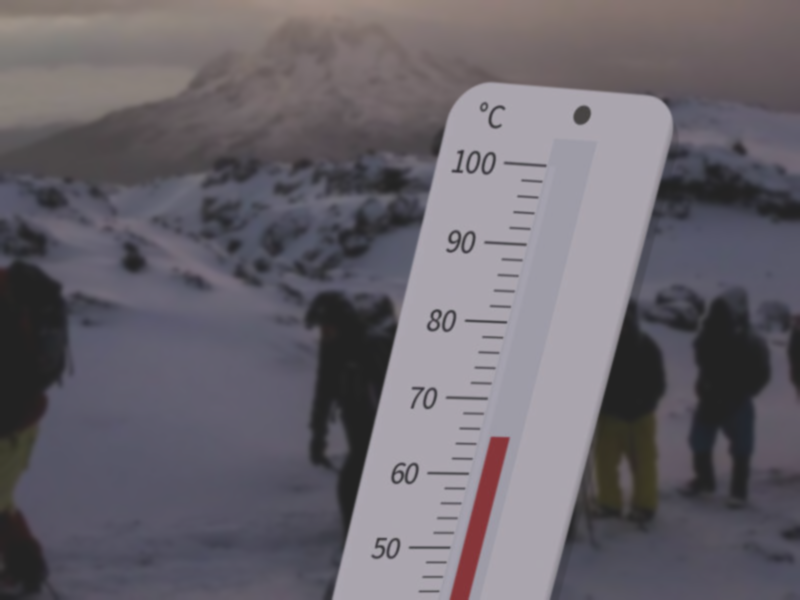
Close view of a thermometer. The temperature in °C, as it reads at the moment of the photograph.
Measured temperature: 65 °C
